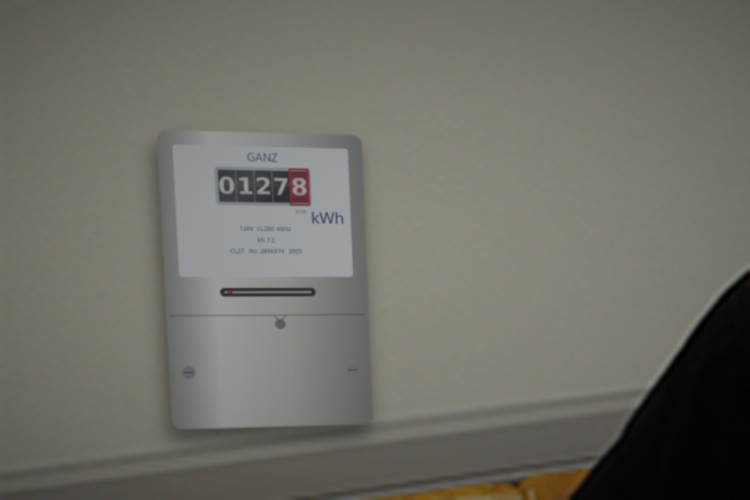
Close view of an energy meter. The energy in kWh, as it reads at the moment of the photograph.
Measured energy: 127.8 kWh
